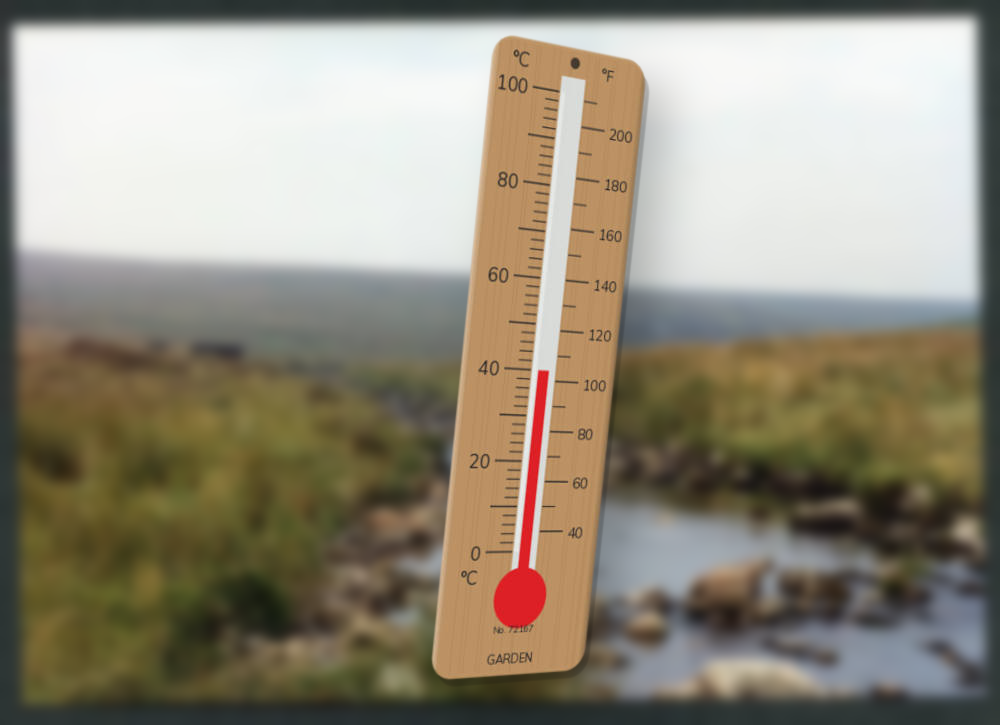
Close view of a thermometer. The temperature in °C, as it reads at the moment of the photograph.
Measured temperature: 40 °C
